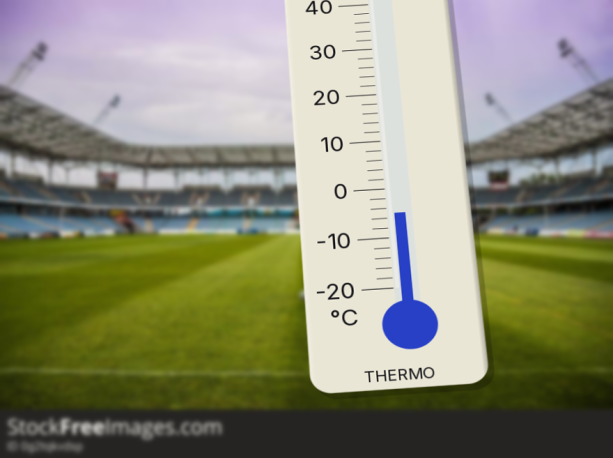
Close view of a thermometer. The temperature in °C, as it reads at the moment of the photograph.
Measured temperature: -5 °C
